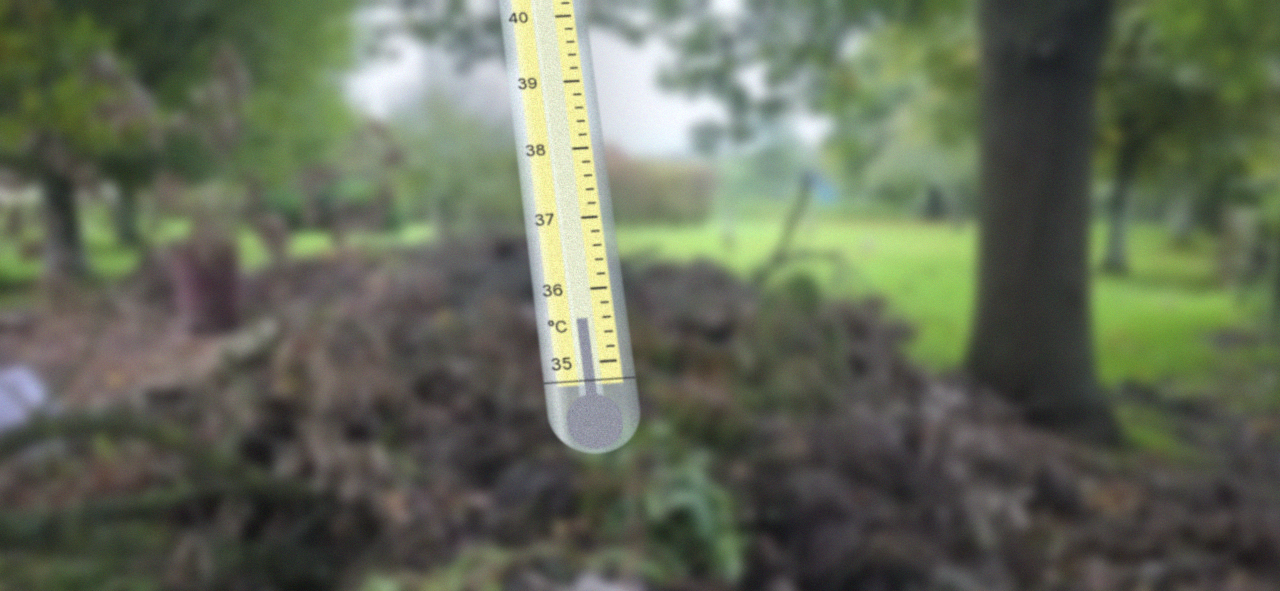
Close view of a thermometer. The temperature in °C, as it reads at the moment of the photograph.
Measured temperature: 35.6 °C
